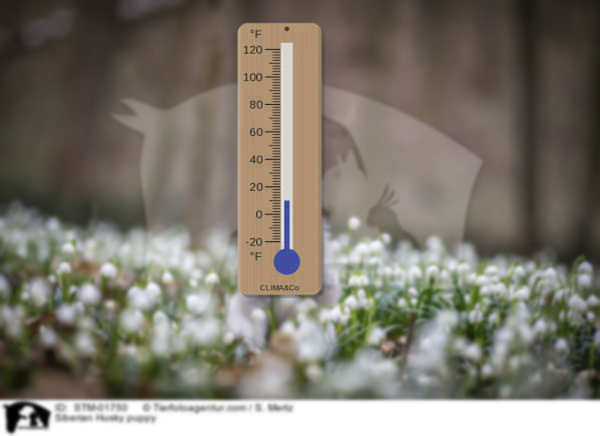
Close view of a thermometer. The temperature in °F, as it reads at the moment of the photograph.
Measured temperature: 10 °F
